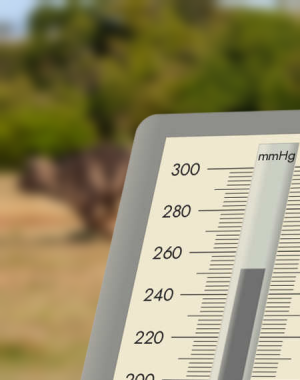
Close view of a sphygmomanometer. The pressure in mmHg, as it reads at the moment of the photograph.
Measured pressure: 252 mmHg
